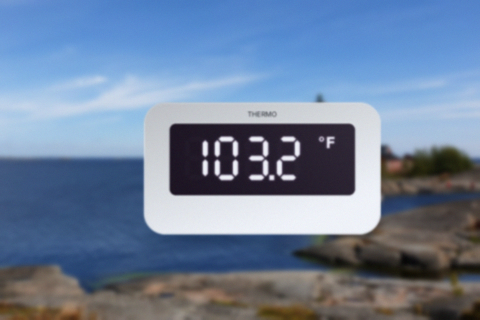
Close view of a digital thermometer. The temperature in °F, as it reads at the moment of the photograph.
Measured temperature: 103.2 °F
